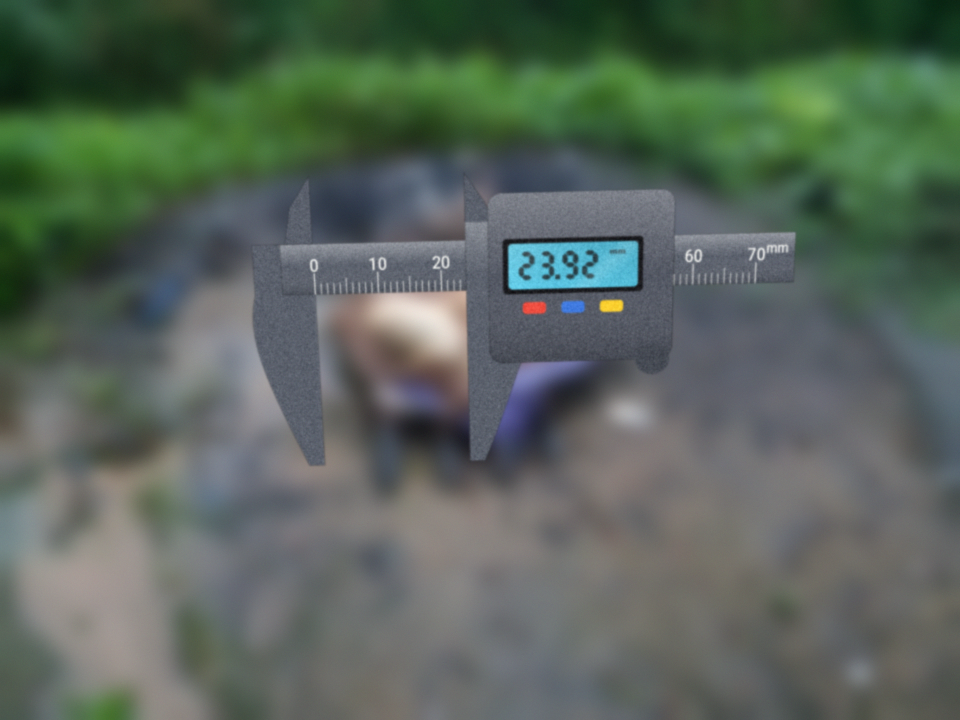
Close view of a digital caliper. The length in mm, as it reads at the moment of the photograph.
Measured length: 23.92 mm
